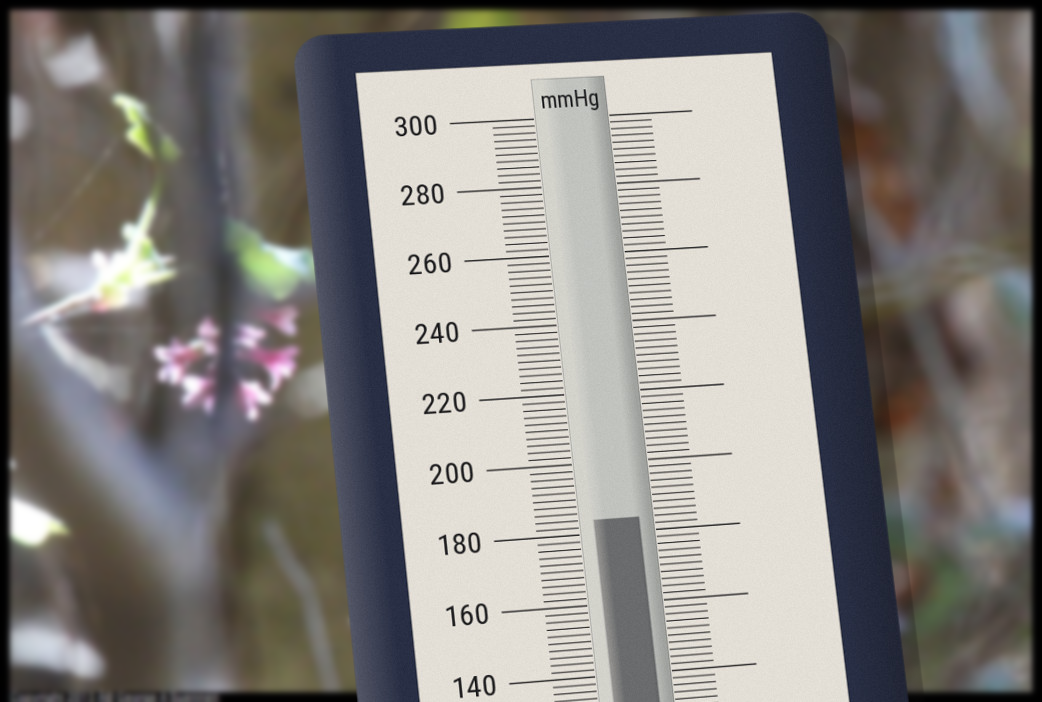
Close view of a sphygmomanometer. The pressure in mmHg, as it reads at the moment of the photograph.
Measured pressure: 184 mmHg
